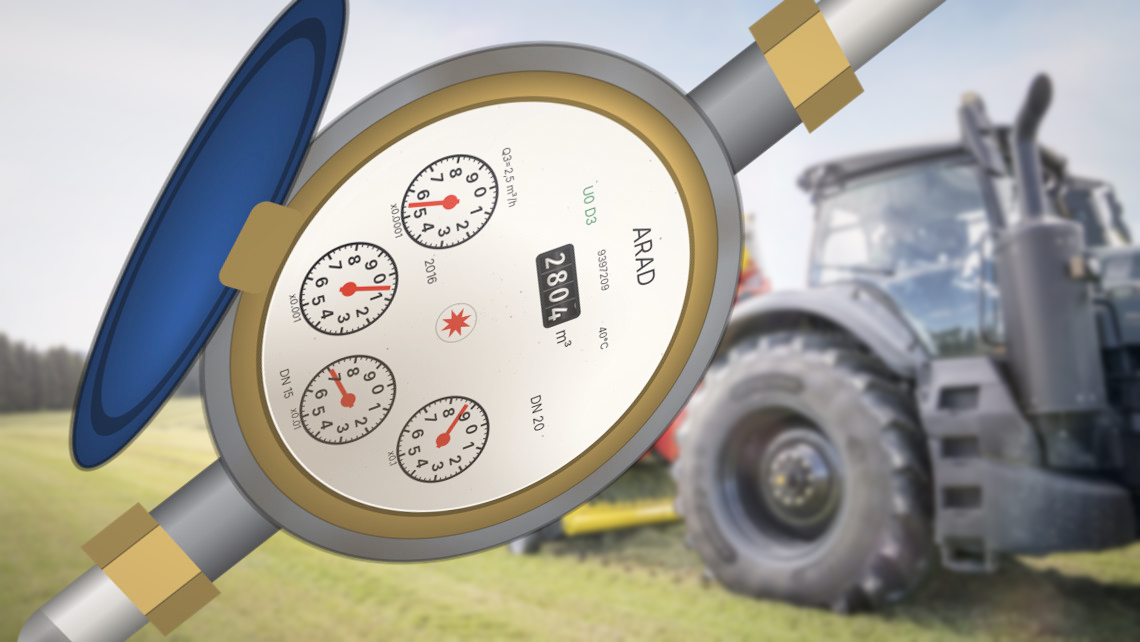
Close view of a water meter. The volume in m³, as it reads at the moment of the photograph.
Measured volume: 2803.8705 m³
